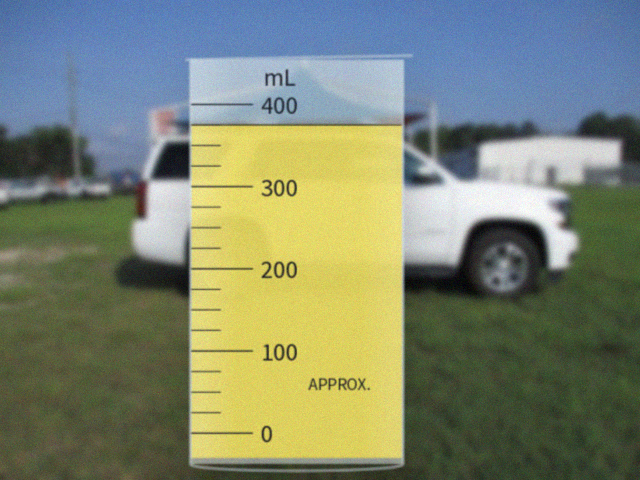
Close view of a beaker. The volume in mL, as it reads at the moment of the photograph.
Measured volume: 375 mL
